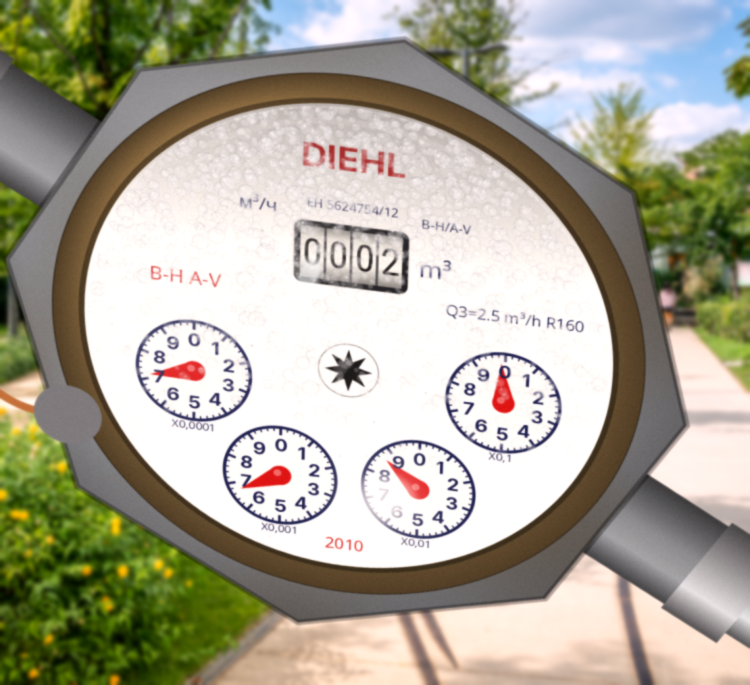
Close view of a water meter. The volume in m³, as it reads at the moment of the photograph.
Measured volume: 1.9867 m³
